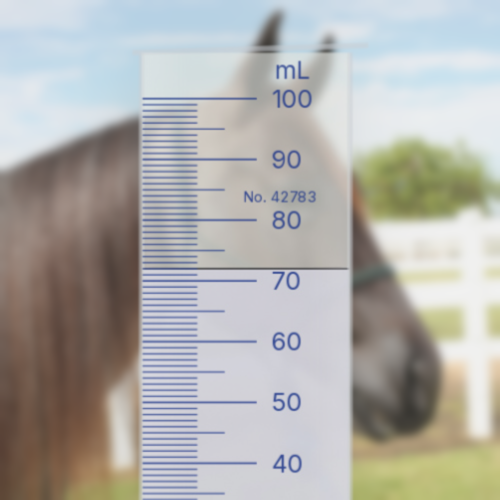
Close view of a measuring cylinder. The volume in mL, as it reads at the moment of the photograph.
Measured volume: 72 mL
